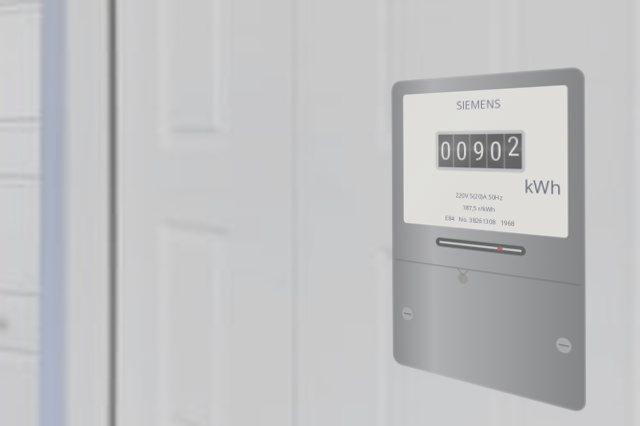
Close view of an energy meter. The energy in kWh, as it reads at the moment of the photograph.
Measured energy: 902 kWh
